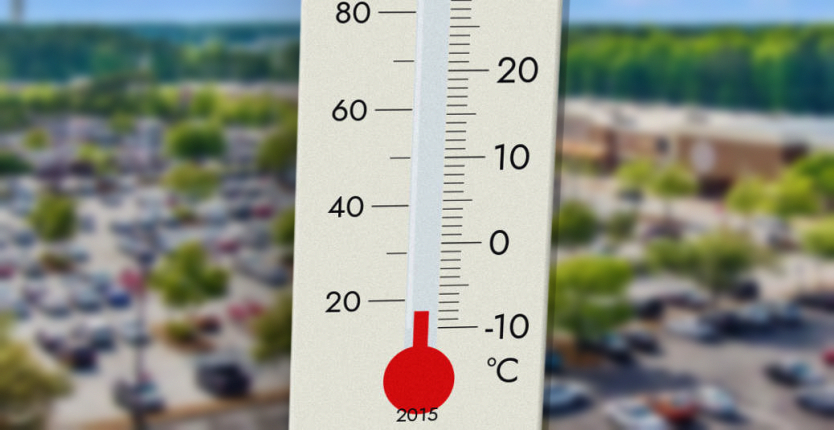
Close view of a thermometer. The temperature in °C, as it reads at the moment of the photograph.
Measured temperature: -8 °C
